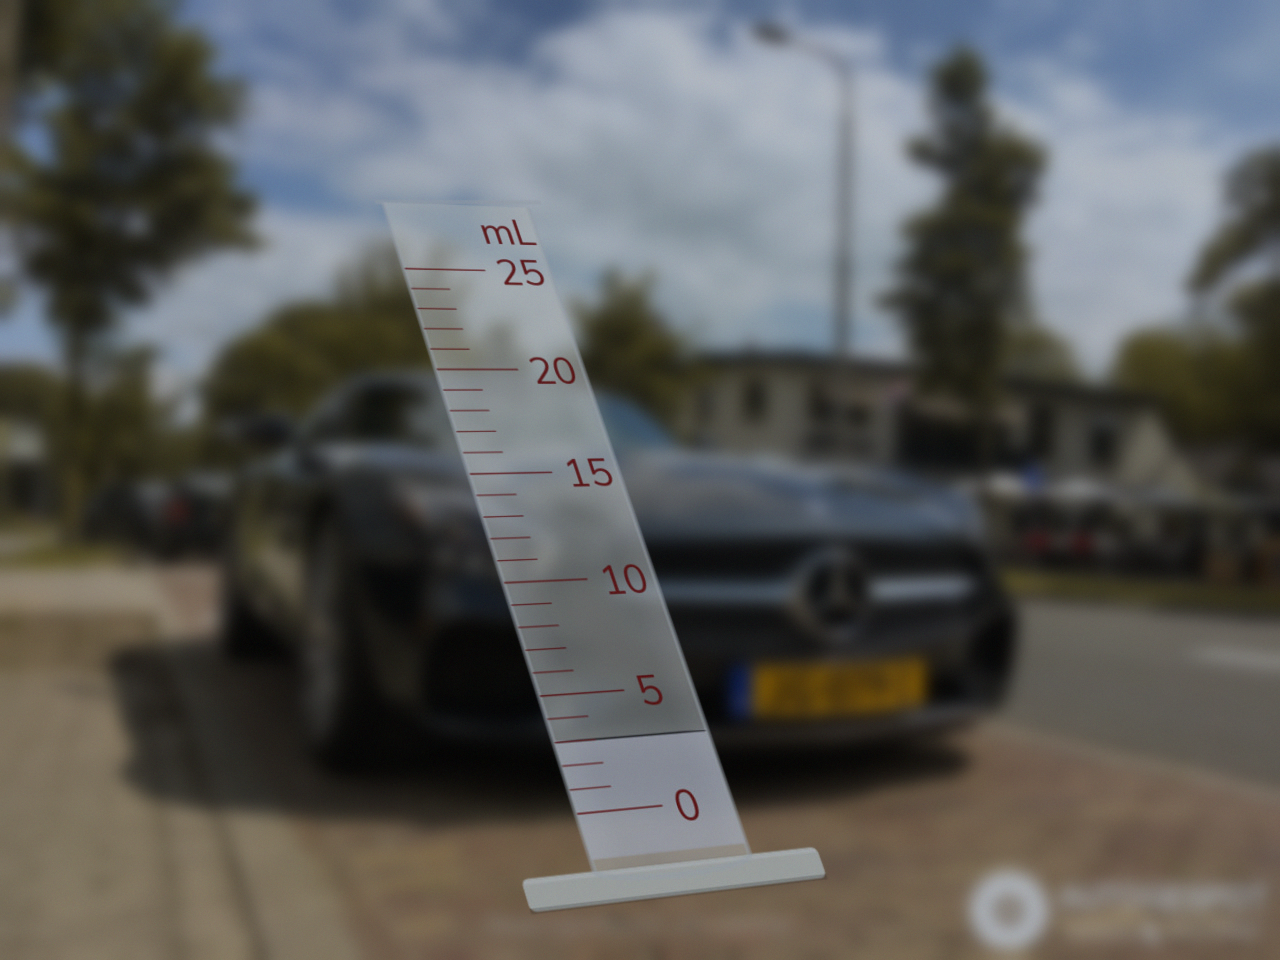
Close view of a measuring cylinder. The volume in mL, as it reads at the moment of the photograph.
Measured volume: 3 mL
